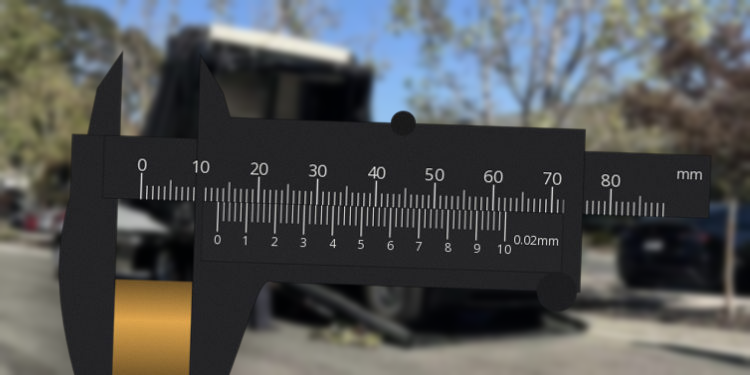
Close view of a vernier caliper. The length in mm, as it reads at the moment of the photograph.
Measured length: 13.2 mm
